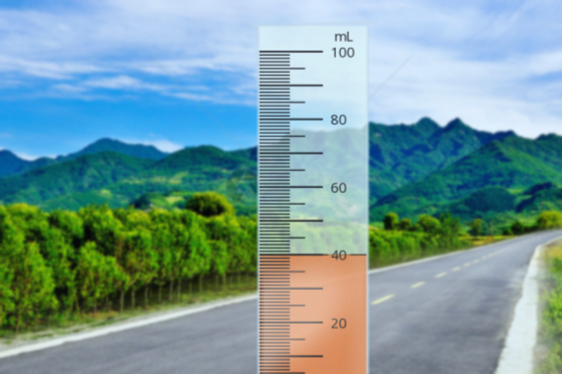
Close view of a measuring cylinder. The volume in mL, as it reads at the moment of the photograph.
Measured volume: 40 mL
